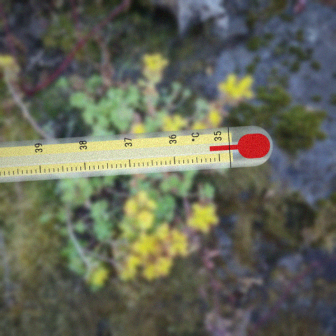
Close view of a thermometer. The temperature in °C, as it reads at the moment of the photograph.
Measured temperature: 35.2 °C
